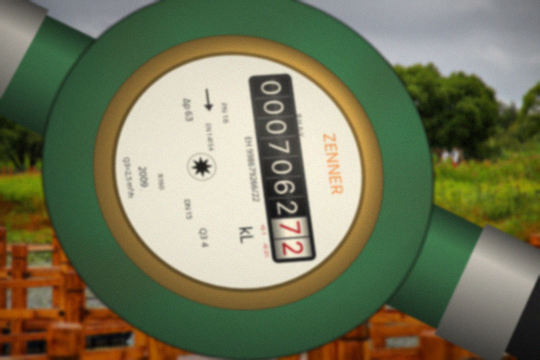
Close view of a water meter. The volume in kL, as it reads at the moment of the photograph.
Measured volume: 7062.72 kL
